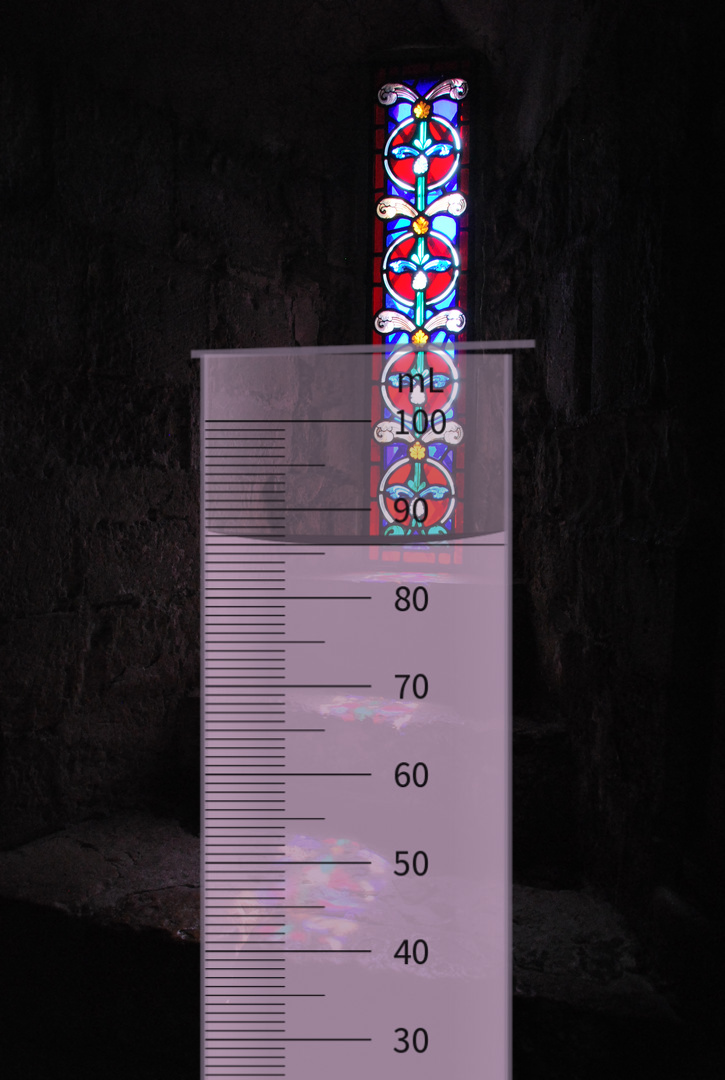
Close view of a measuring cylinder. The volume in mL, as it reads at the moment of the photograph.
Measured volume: 86 mL
